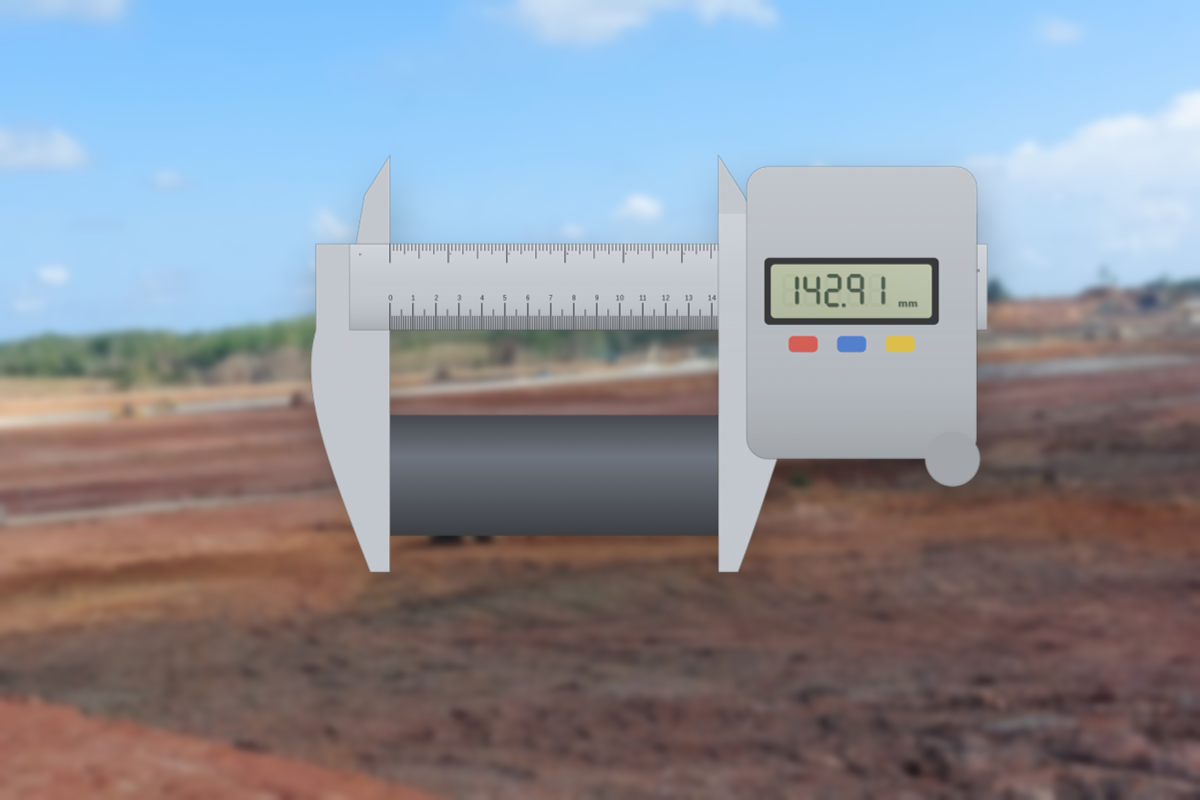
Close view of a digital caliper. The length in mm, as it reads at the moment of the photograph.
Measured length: 142.91 mm
